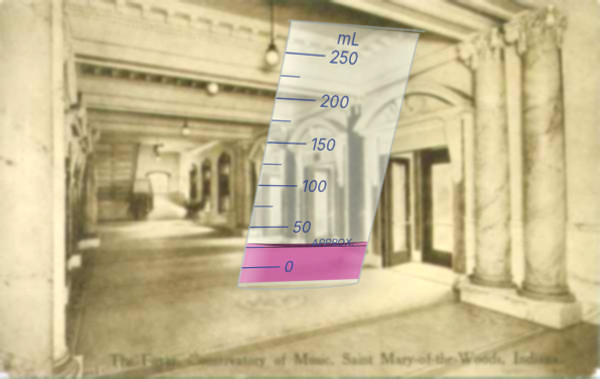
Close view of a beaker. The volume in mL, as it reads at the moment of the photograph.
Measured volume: 25 mL
